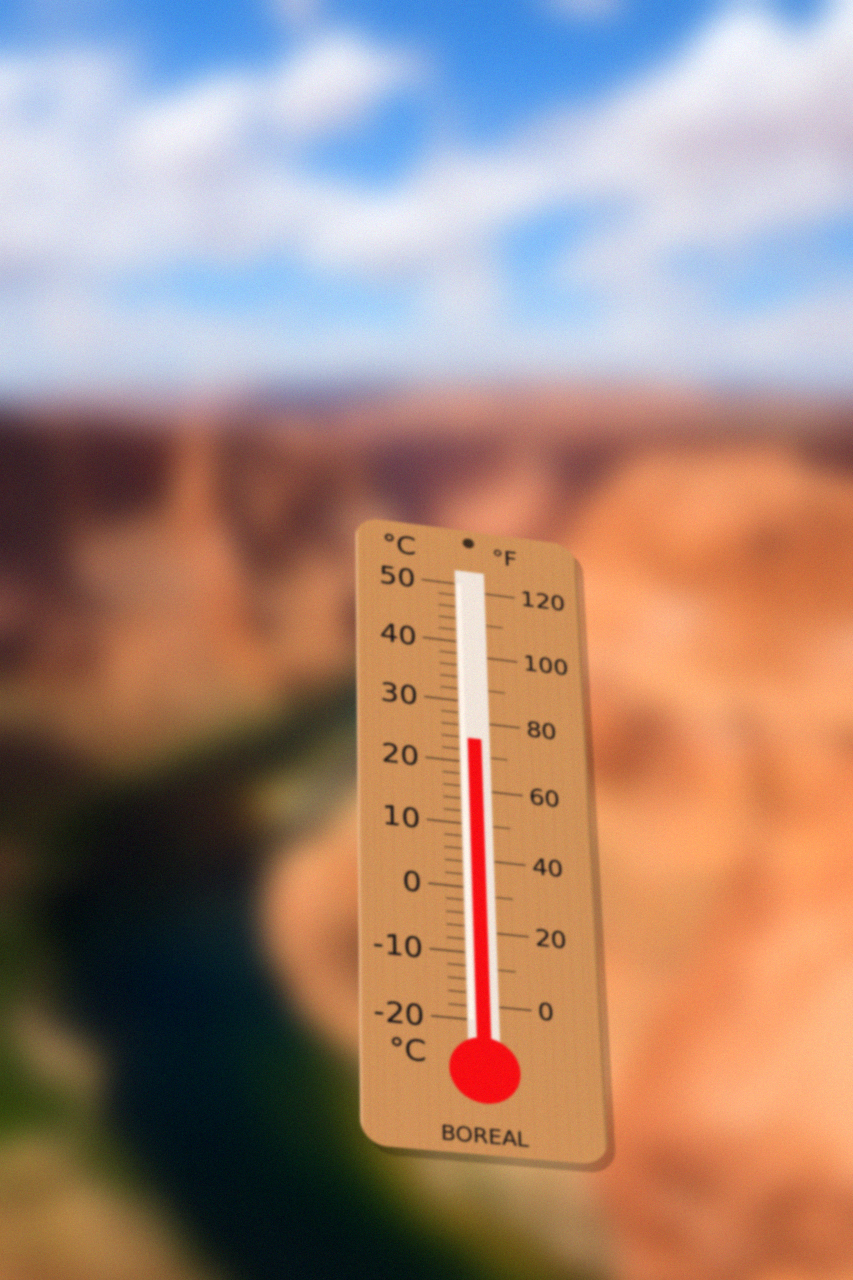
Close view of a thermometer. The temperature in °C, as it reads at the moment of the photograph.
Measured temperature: 24 °C
